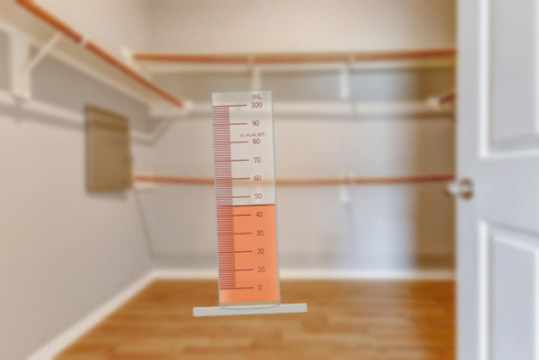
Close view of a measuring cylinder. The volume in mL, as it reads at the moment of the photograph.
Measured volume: 45 mL
